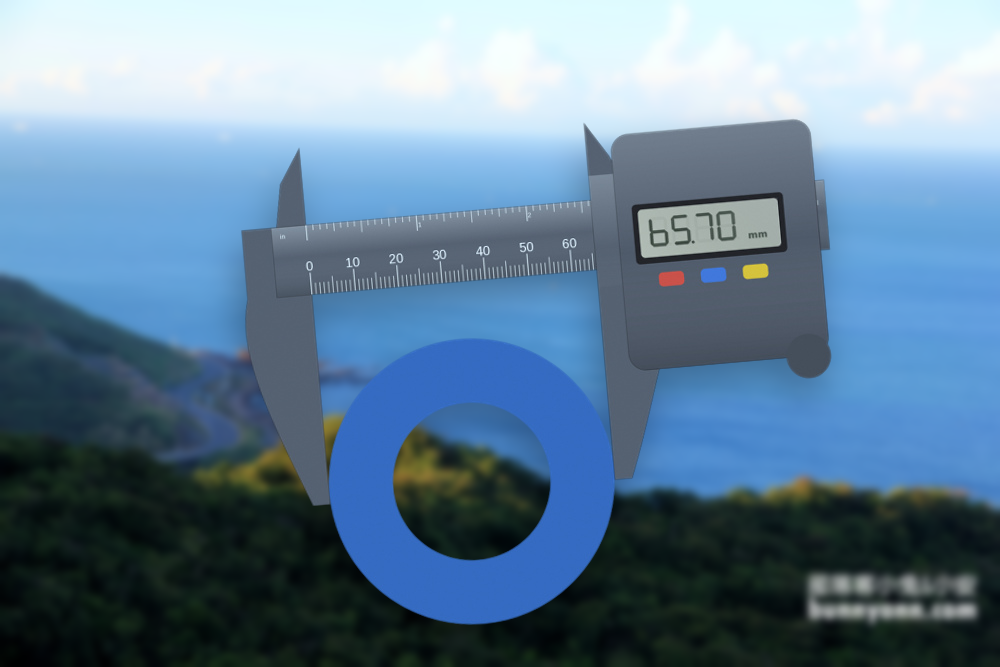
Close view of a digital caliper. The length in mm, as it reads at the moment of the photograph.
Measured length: 65.70 mm
